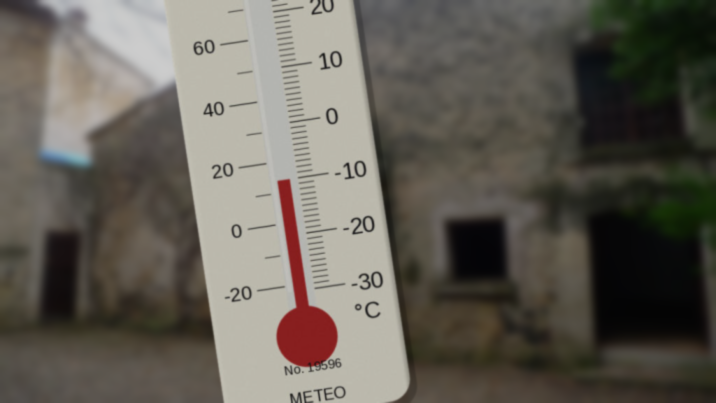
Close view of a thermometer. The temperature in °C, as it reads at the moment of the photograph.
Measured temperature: -10 °C
